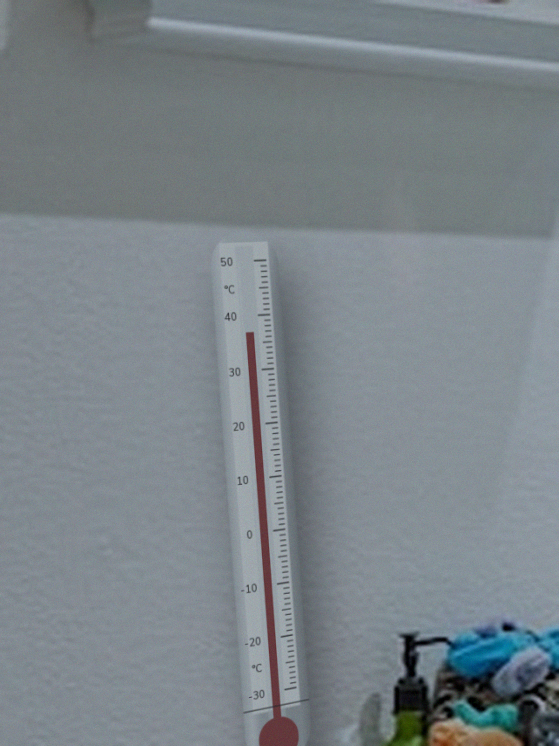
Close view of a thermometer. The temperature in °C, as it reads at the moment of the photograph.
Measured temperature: 37 °C
